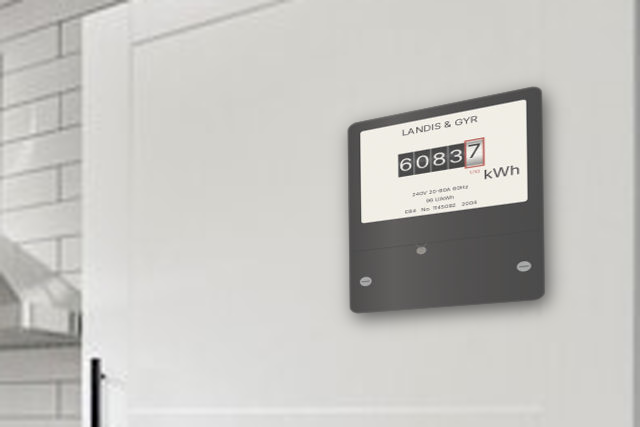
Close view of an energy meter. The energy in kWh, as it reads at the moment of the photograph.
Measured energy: 6083.7 kWh
